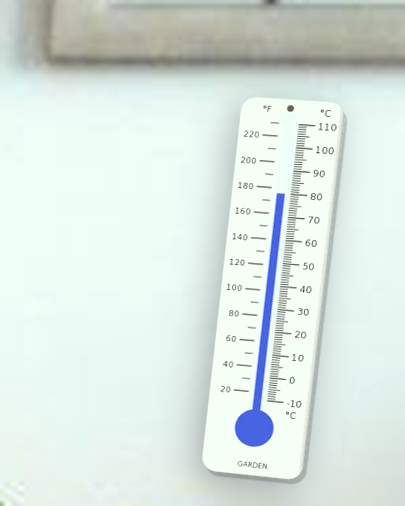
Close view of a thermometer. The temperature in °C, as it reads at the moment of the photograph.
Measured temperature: 80 °C
